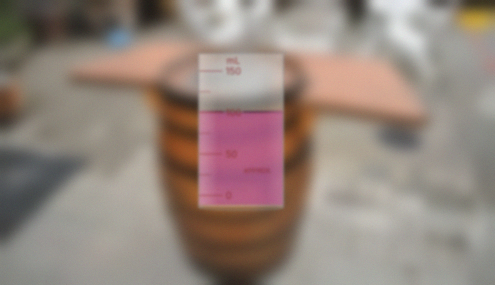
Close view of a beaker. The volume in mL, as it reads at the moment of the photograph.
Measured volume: 100 mL
